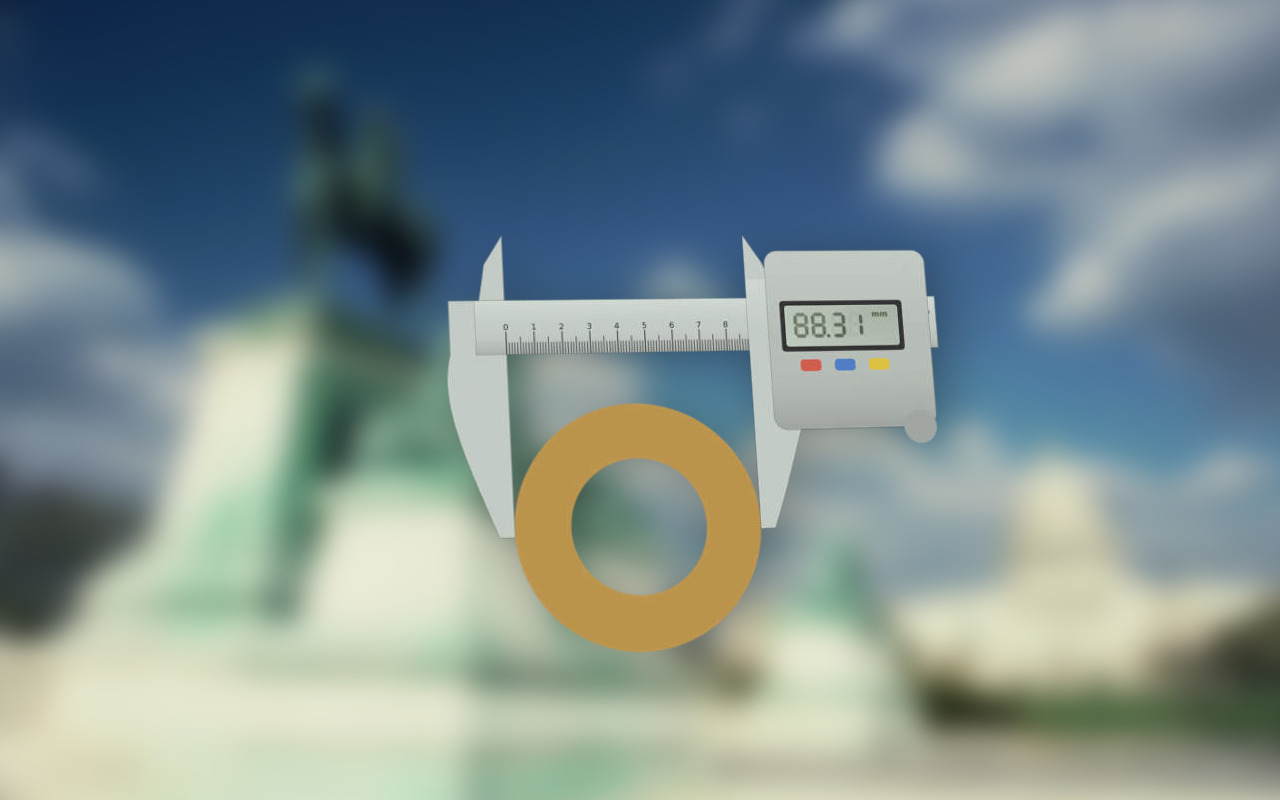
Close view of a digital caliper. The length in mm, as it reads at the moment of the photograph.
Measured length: 88.31 mm
